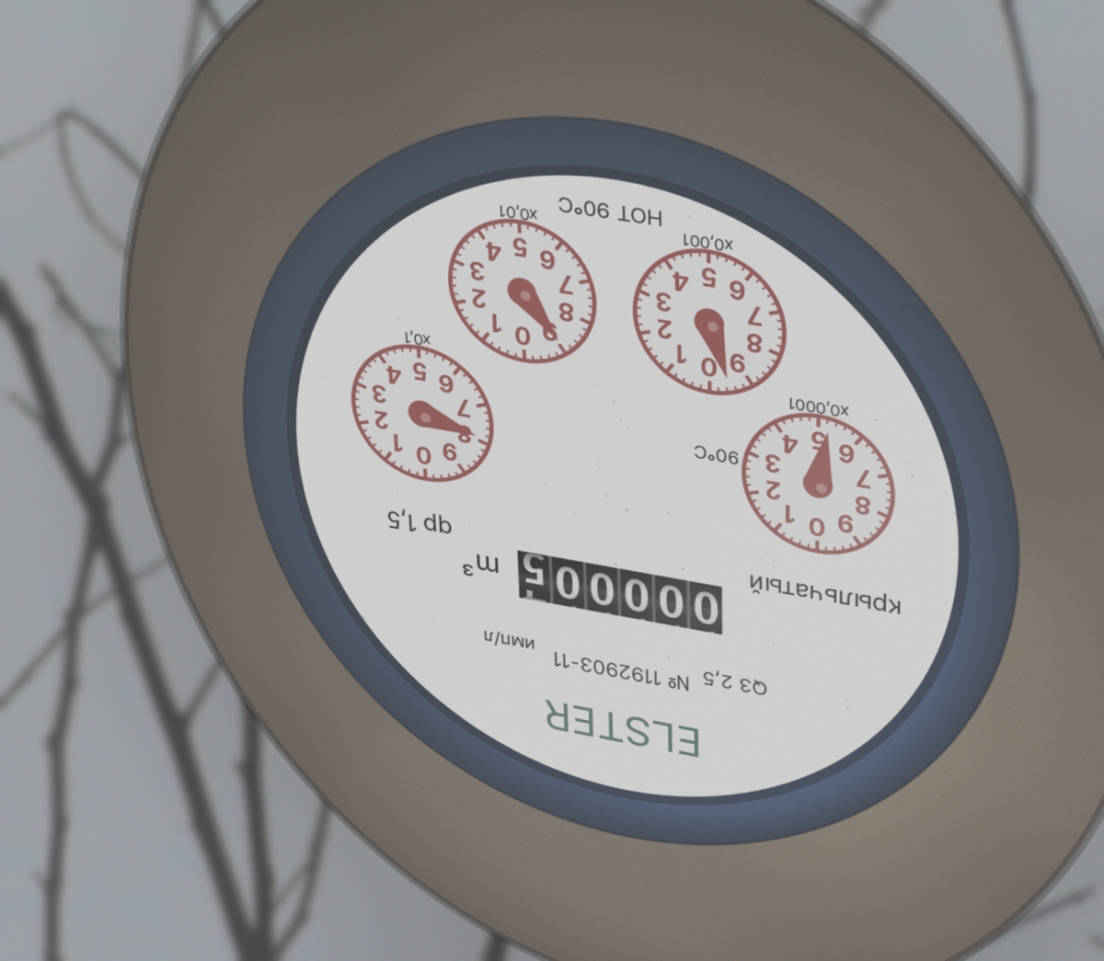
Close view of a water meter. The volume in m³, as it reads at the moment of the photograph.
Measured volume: 4.7895 m³
